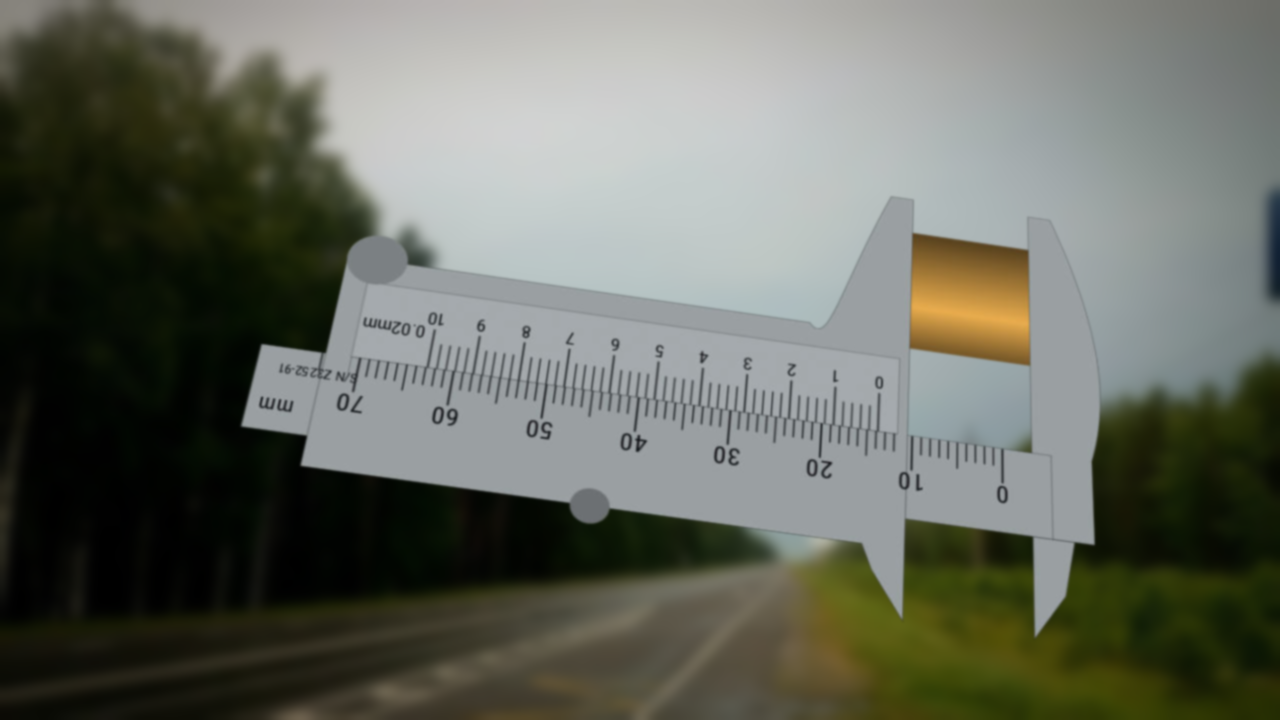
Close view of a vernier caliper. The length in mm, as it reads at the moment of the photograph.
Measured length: 13.8 mm
